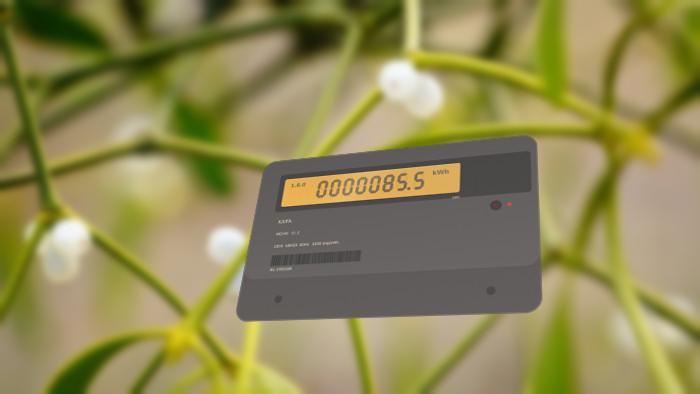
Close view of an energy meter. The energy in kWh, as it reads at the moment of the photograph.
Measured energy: 85.5 kWh
